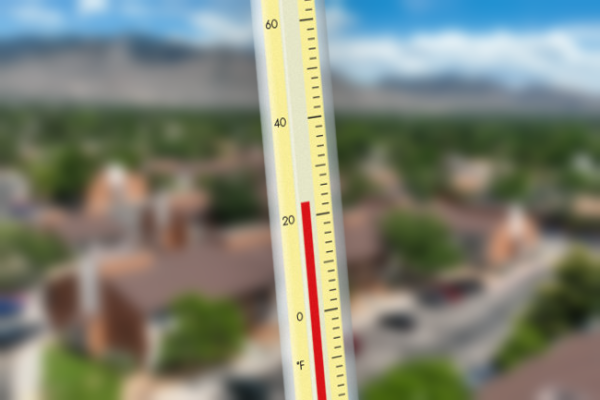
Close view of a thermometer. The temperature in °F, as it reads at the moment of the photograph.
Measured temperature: 23 °F
